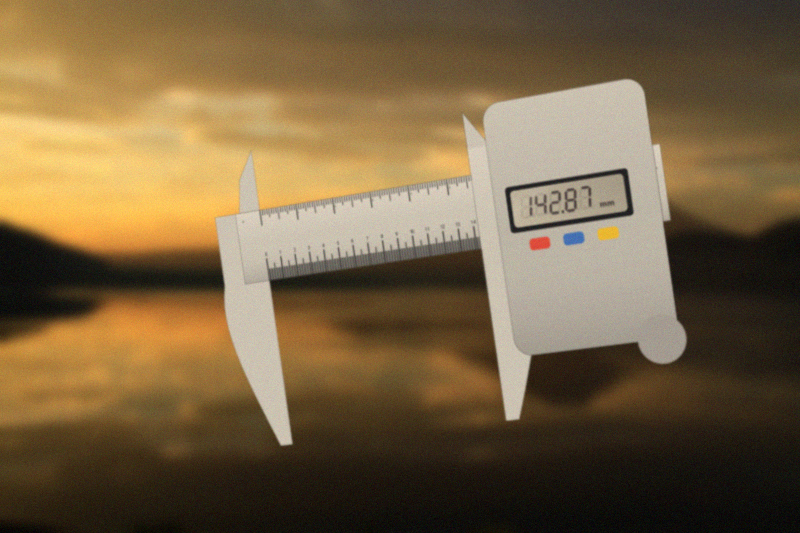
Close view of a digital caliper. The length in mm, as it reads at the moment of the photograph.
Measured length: 142.87 mm
